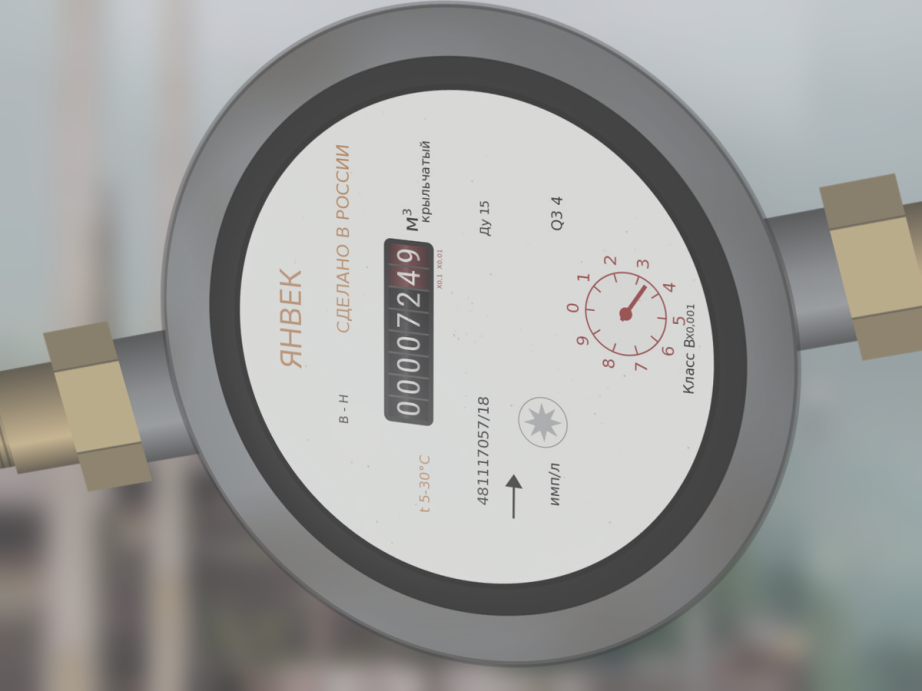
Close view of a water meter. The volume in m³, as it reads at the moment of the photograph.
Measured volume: 72.493 m³
